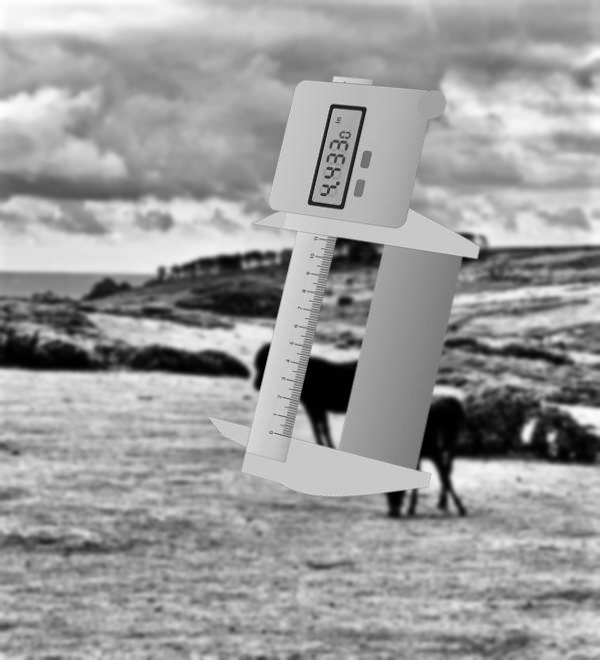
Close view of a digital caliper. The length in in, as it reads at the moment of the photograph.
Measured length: 4.4330 in
